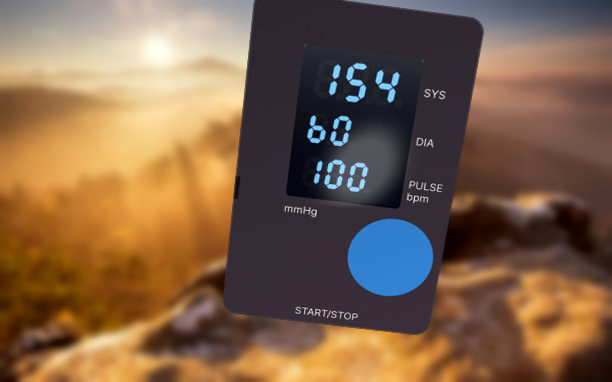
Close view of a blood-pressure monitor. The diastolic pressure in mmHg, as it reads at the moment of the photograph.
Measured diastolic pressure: 60 mmHg
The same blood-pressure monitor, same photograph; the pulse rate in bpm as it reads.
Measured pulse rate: 100 bpm
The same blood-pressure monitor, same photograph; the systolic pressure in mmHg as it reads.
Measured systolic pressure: 154 mmHg
